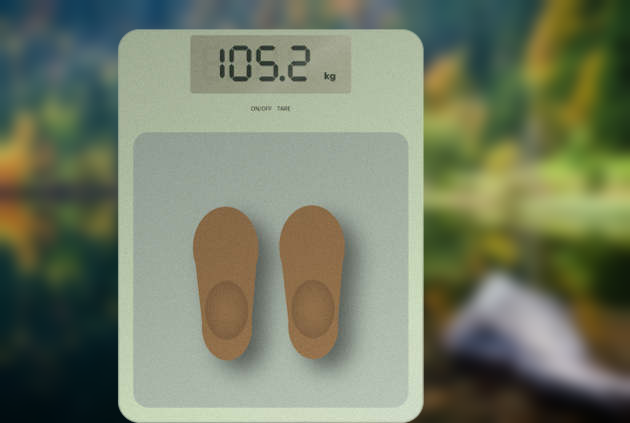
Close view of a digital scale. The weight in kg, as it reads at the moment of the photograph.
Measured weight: 105.2 kg
